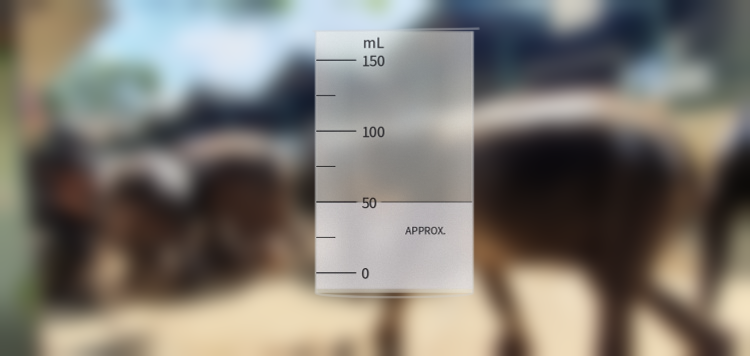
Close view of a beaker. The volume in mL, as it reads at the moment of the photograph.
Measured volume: 50 mL
